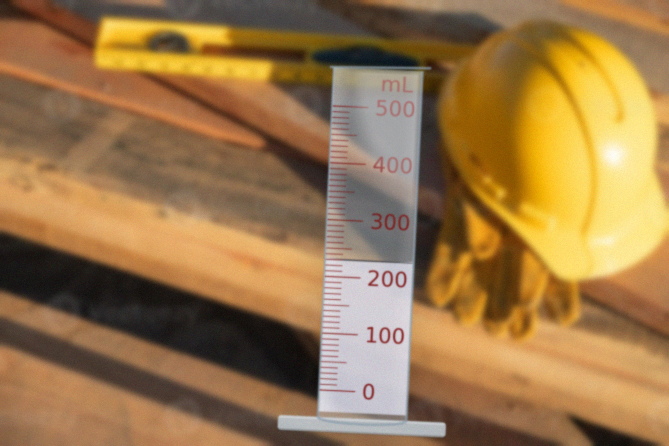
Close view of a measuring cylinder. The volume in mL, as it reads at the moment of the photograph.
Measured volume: 230 mL
